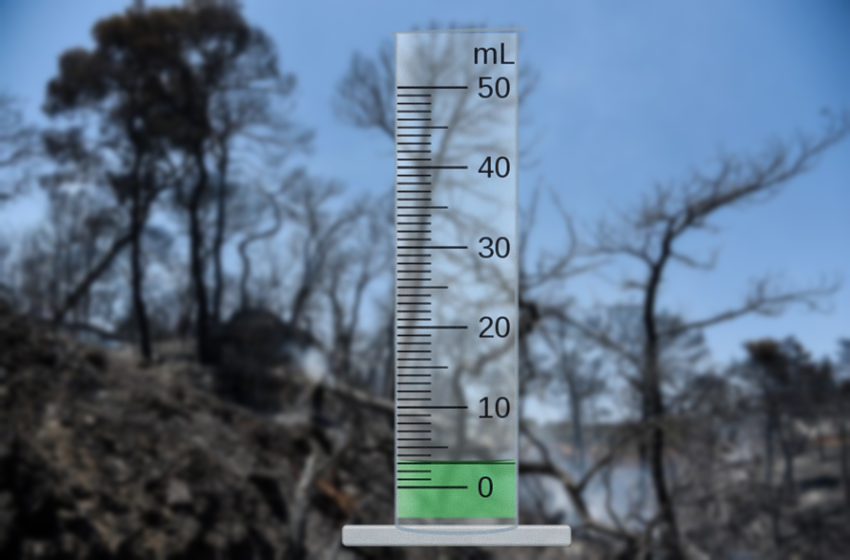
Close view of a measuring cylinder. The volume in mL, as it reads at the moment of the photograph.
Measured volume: 3 mL
